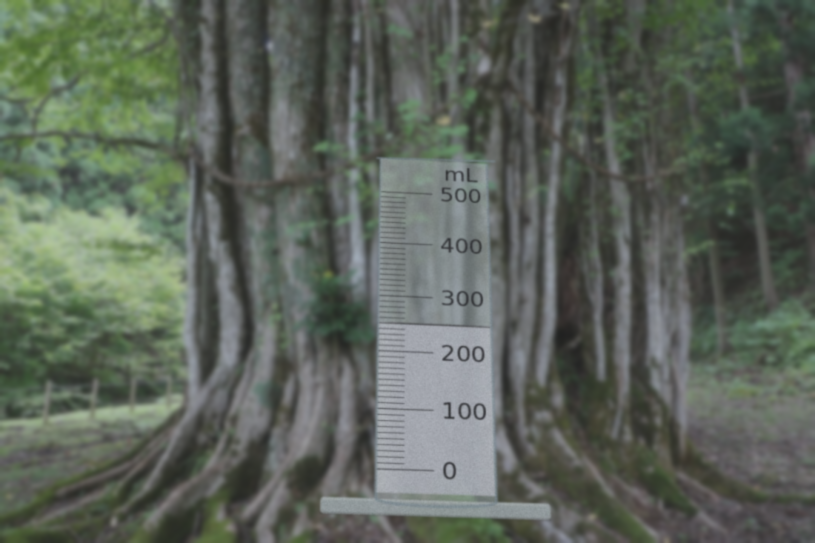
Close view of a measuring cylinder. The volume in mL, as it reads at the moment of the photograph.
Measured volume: 250 mL
